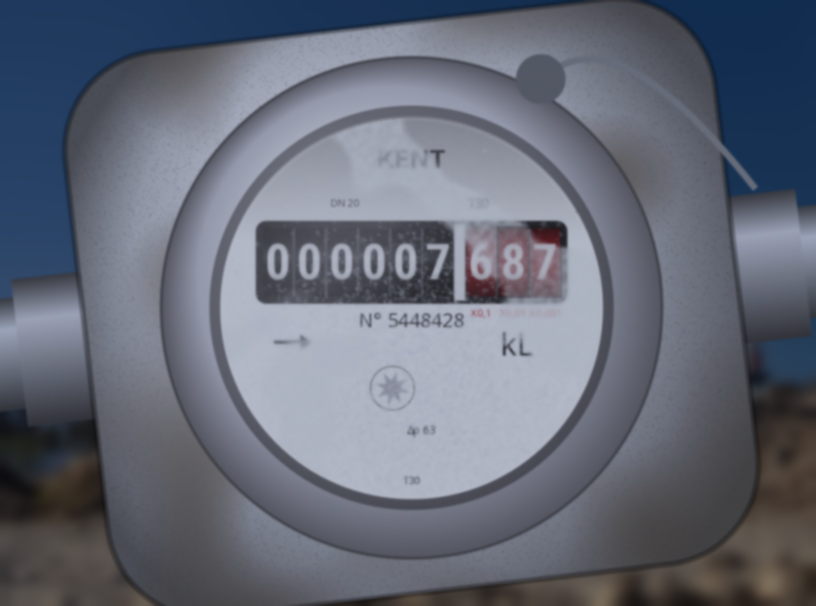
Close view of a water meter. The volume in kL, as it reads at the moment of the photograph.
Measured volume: 7.687 kL
